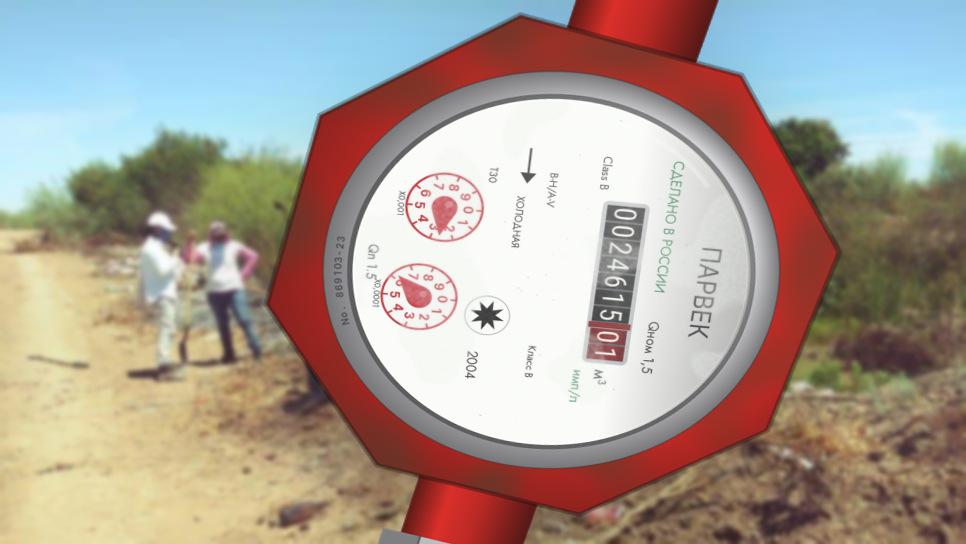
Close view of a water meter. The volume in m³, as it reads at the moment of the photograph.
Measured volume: 24615.0126 m³
